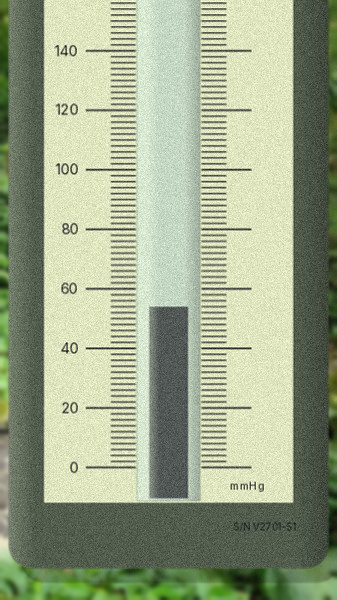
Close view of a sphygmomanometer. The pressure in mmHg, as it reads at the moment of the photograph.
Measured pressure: 54 mmHg
